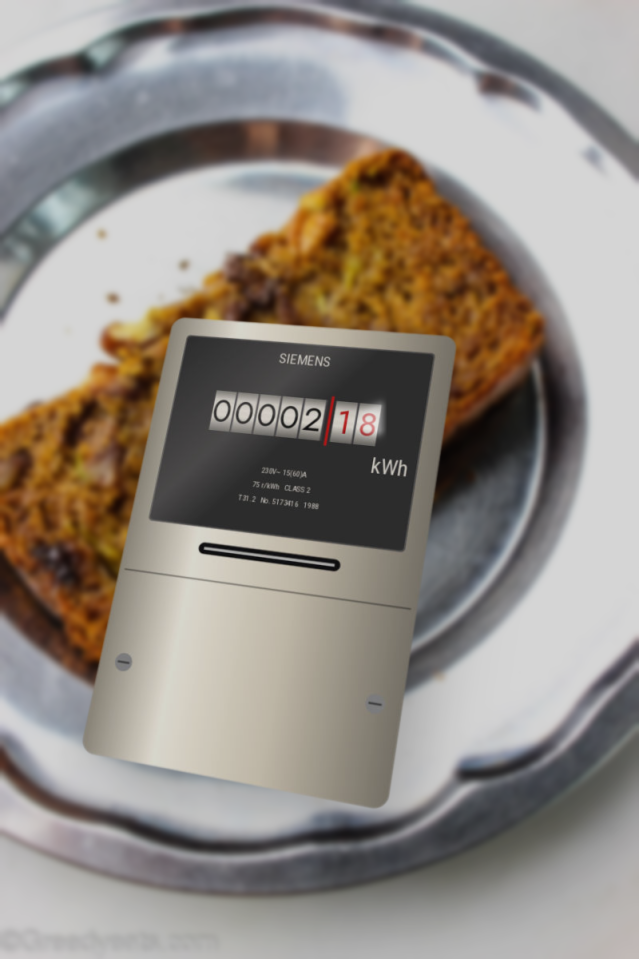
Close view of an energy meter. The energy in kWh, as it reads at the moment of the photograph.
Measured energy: 2.18 kWh
